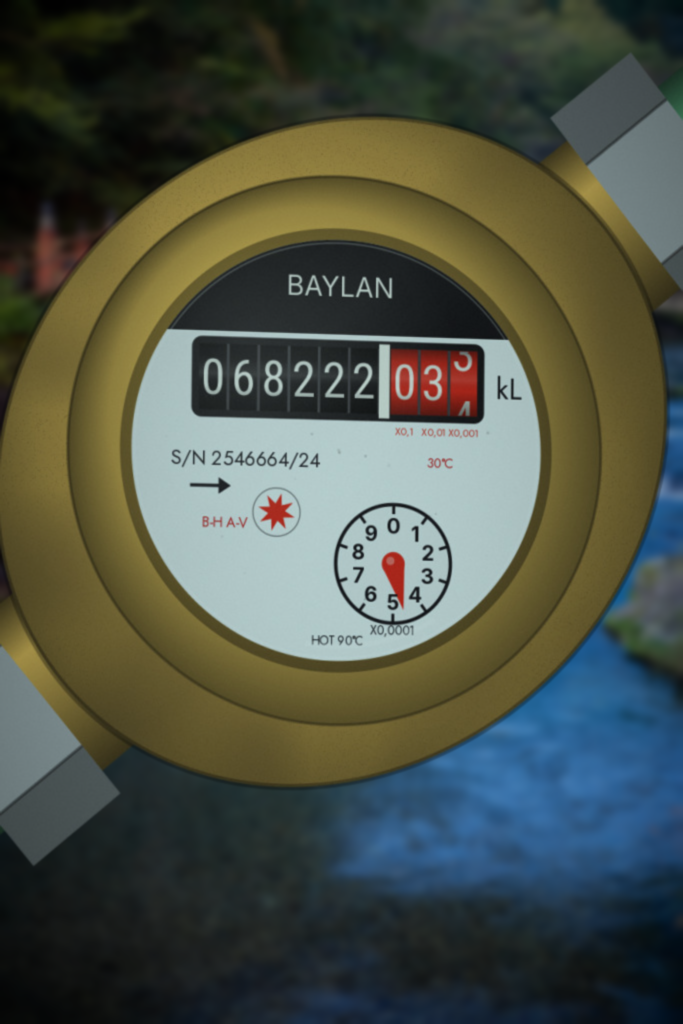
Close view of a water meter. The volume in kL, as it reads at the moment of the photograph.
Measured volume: 68222.0334 kL
